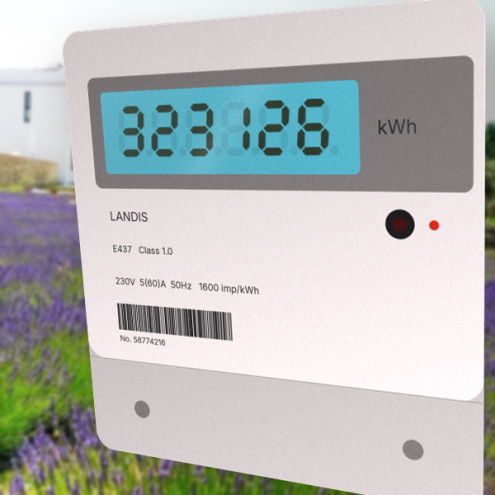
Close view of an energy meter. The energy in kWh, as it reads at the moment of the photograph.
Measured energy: 323126 kWh
